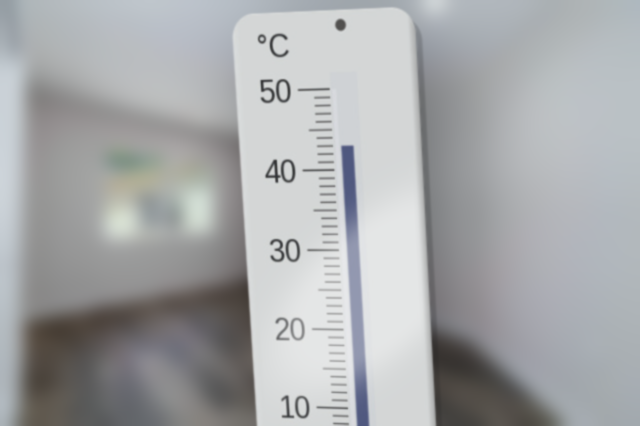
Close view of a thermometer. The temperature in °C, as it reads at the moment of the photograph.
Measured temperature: 43 °C
